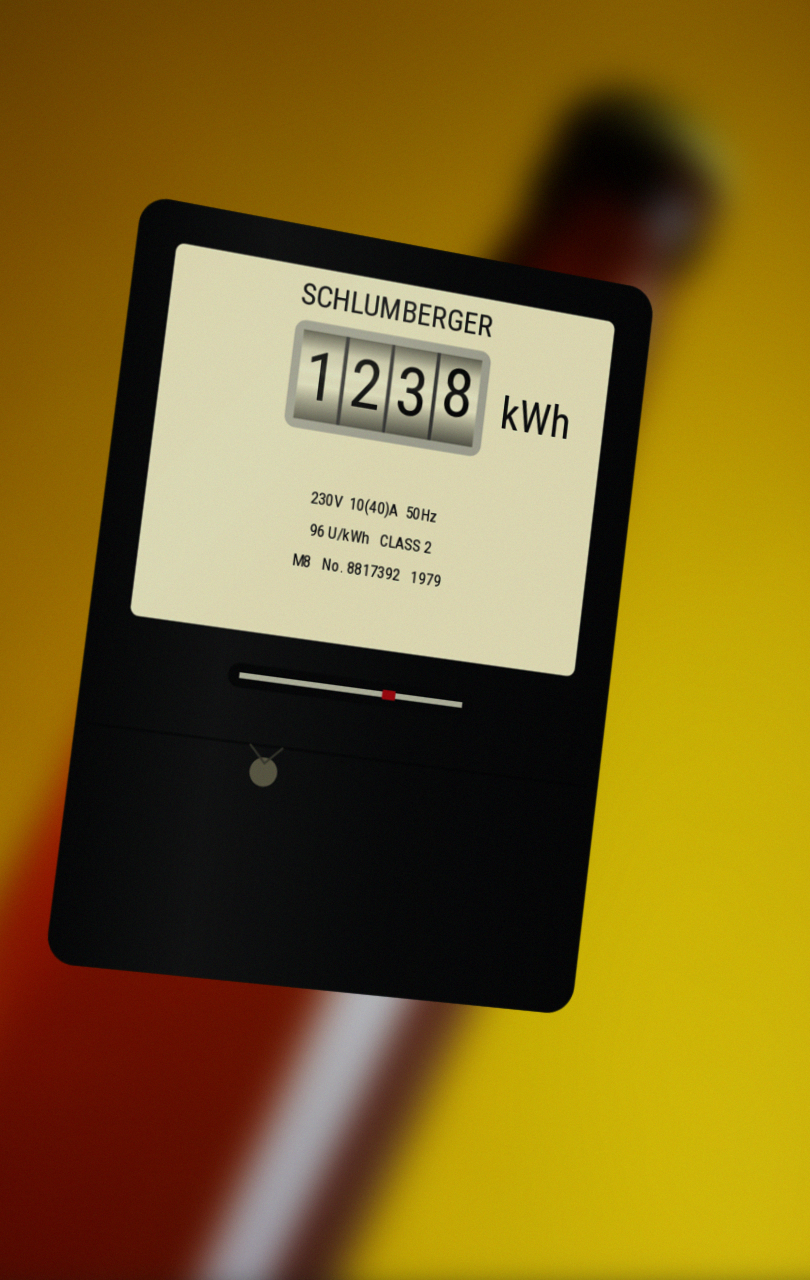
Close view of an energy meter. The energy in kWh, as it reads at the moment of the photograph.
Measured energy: 1238 kWh
